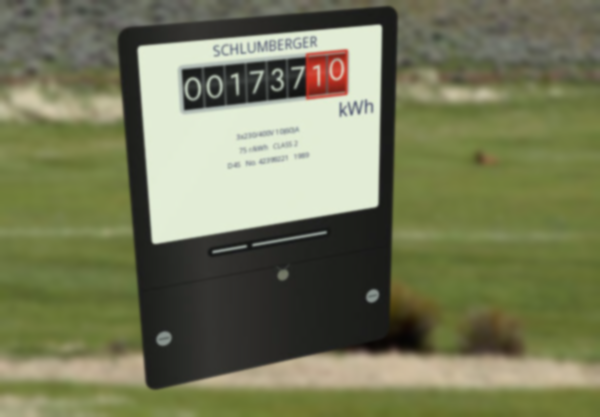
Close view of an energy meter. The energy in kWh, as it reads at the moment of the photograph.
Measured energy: 1737.10 kWh
